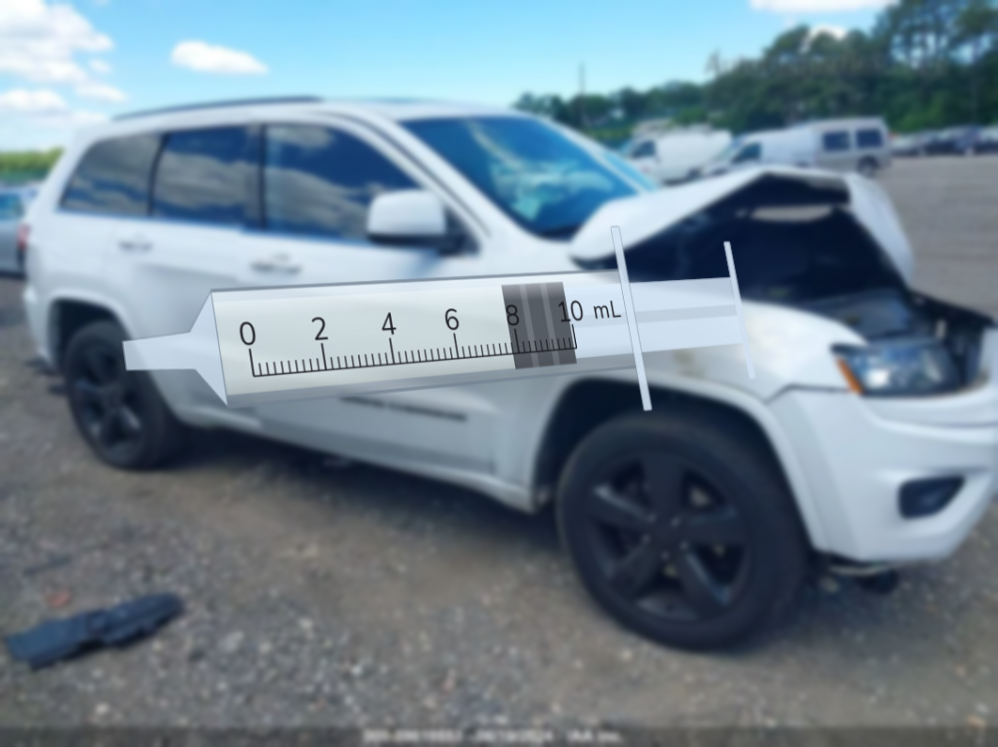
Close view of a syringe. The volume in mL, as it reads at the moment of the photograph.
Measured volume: 7.8 mL
